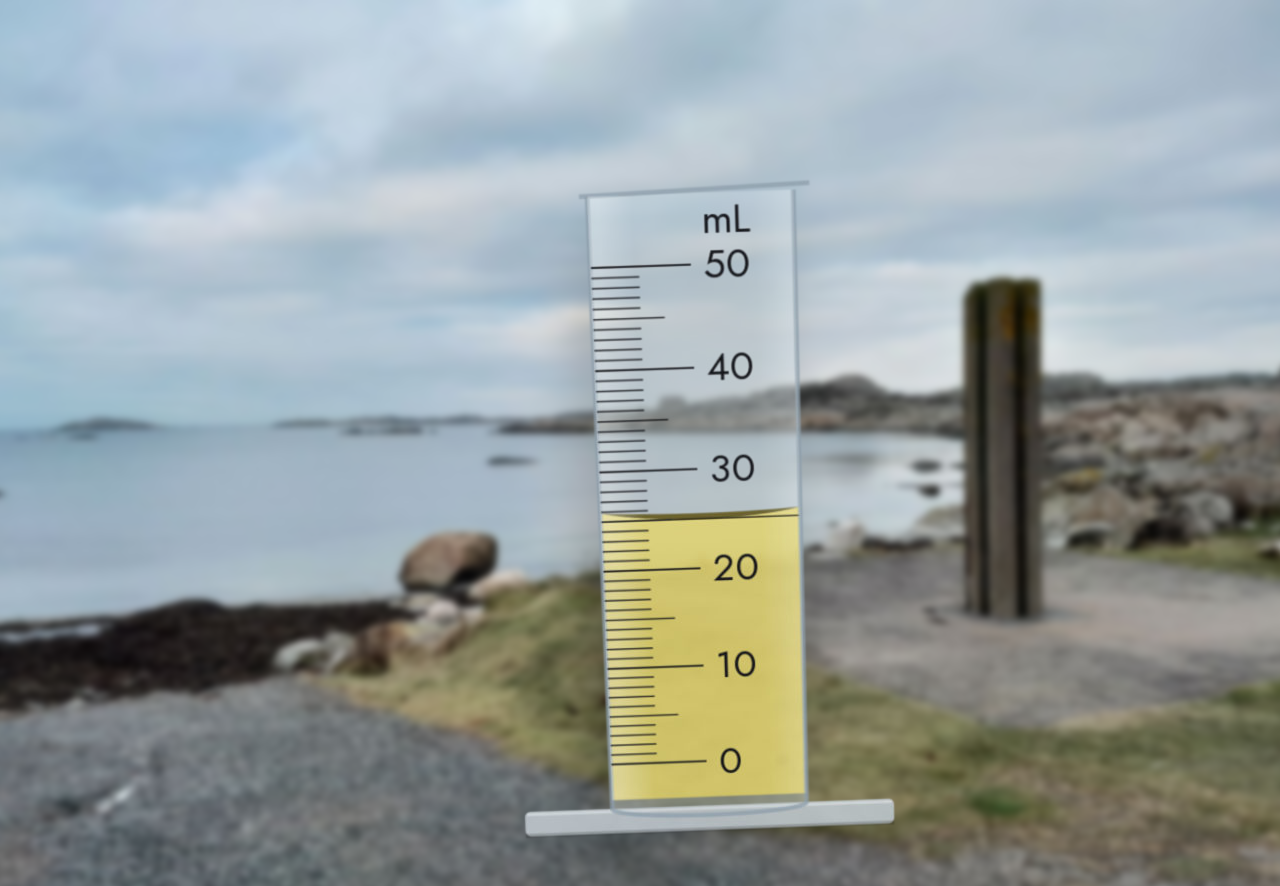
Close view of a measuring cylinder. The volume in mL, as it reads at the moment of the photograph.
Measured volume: 25 mL
